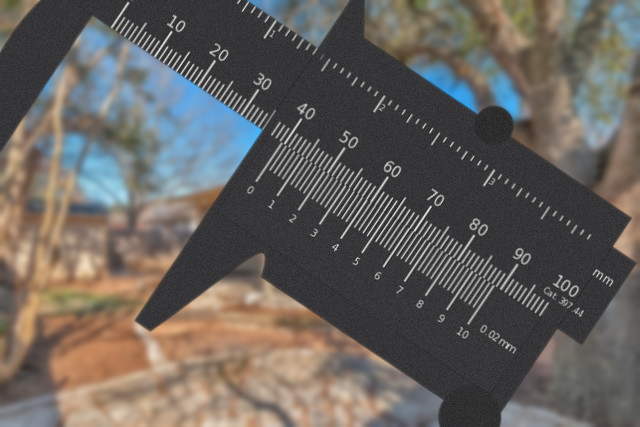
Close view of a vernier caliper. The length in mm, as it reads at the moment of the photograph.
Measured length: 39.5 mm
